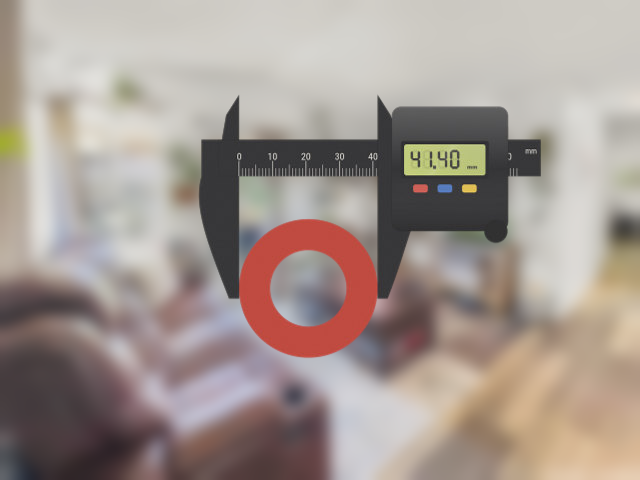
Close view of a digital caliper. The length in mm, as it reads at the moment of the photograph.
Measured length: 41.40 mm
